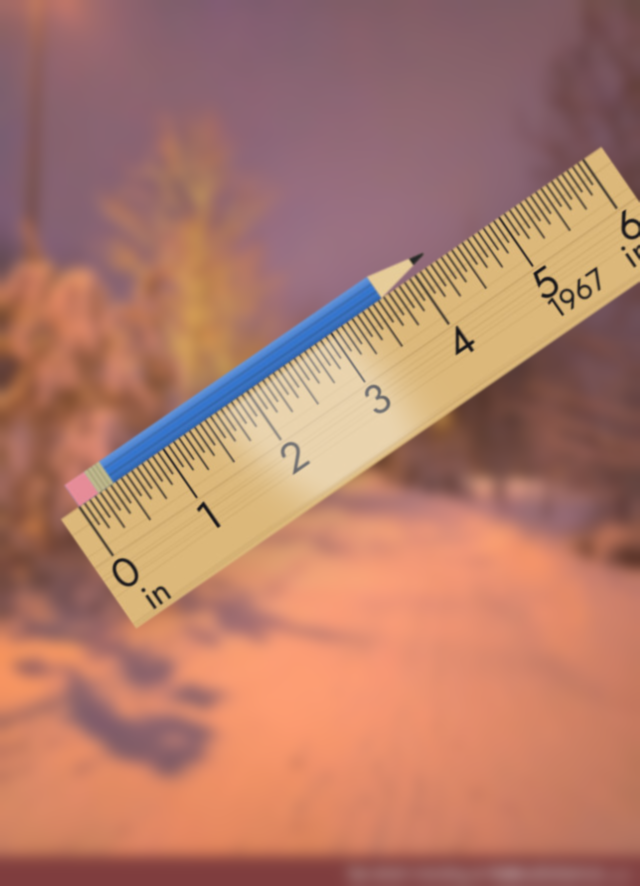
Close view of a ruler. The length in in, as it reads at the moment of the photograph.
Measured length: 4.1875 in
